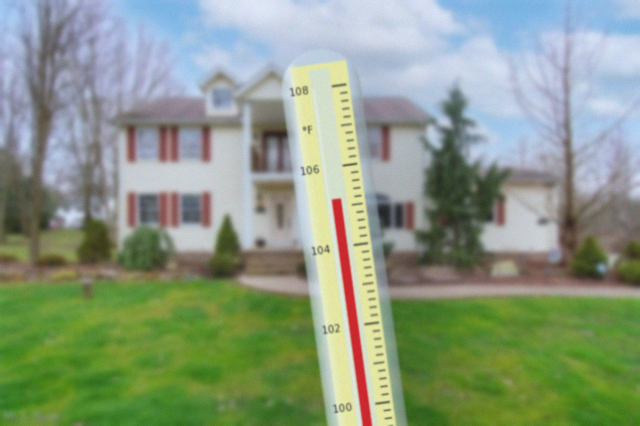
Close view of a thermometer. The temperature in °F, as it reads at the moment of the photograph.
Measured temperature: 105.2 °F
